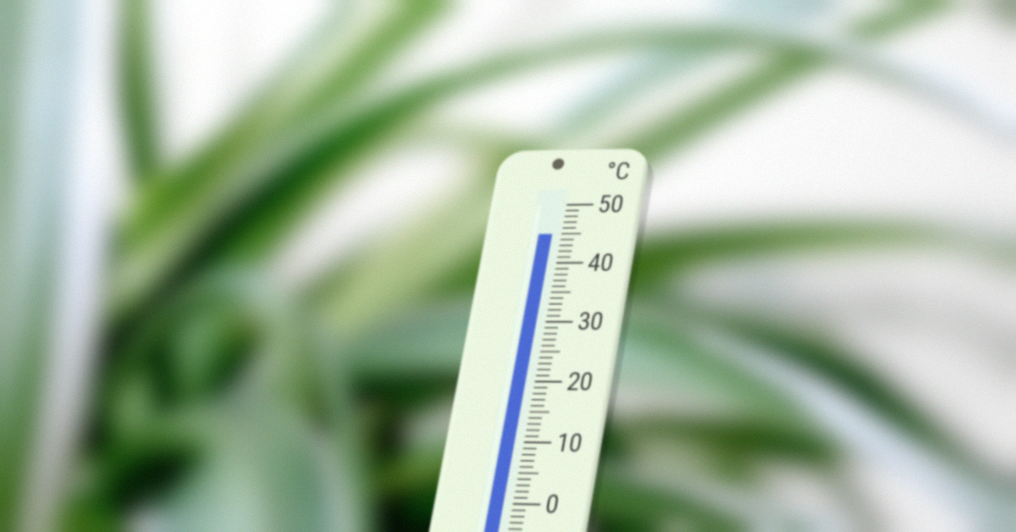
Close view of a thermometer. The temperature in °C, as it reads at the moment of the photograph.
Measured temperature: 45 °C
